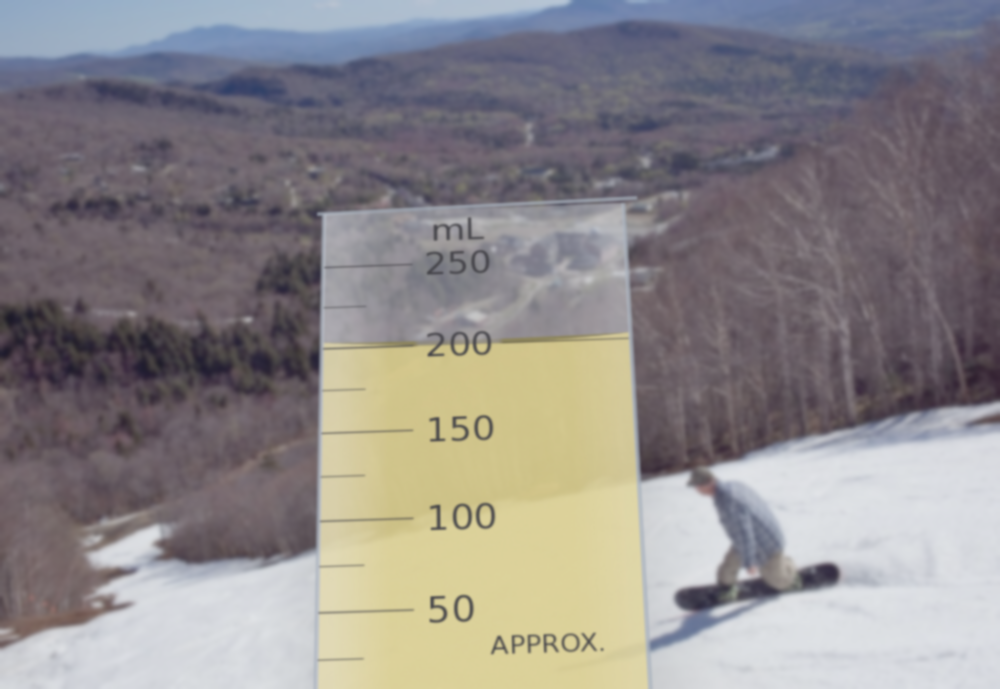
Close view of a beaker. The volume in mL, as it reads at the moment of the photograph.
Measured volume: 200 mL
